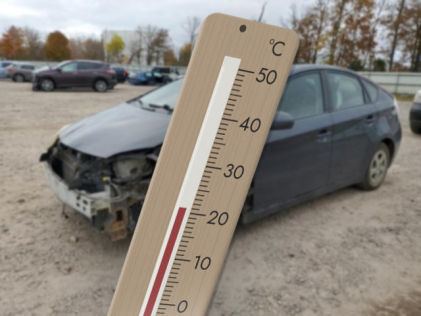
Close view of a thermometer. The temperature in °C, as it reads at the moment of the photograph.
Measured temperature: 21 °C
